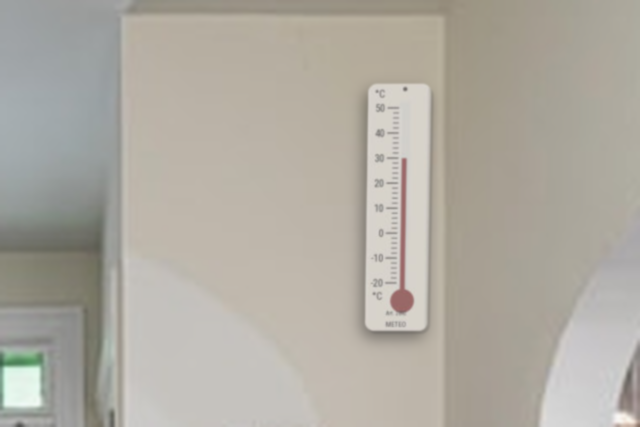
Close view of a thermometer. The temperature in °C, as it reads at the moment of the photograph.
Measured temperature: 30 °C
